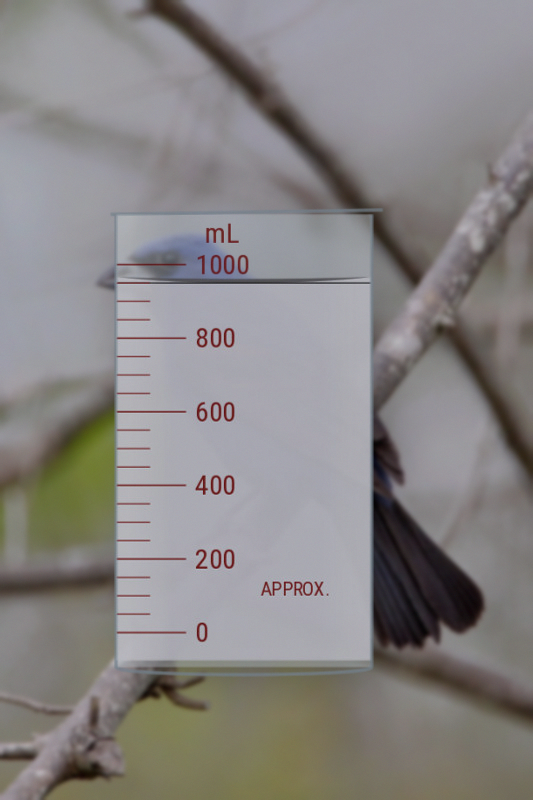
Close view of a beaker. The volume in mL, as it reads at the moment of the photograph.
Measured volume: 950 mL
